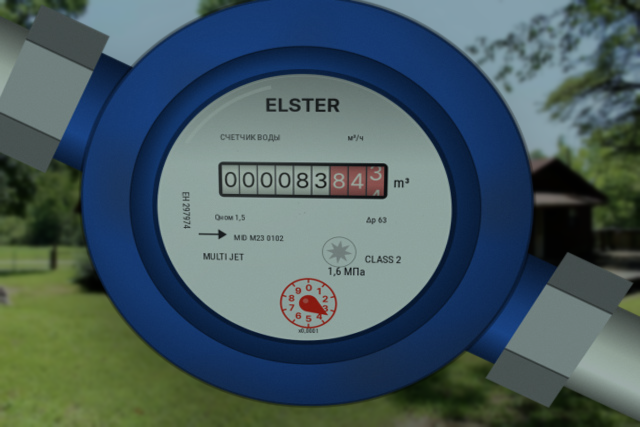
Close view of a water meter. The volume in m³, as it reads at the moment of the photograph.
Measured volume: 83.8433 m³
